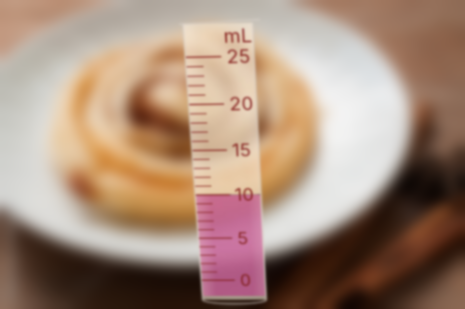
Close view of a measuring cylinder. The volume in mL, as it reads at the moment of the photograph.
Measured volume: 10 mL
